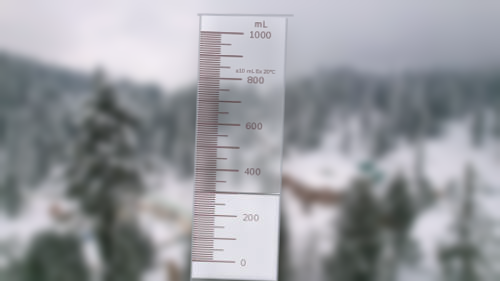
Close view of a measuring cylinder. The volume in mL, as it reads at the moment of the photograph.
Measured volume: 300 mL
